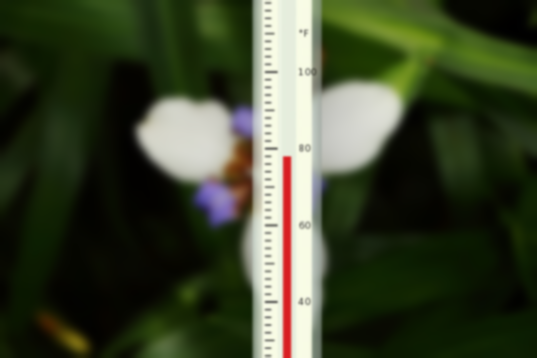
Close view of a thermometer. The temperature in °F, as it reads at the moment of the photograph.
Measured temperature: 78 °F
